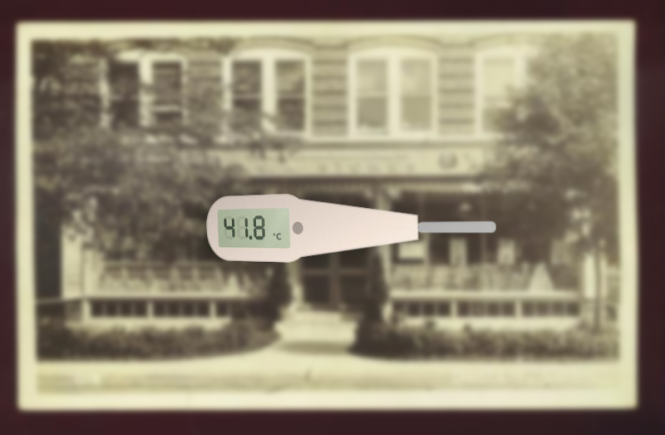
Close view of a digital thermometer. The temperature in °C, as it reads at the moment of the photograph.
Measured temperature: 41.8 °C
